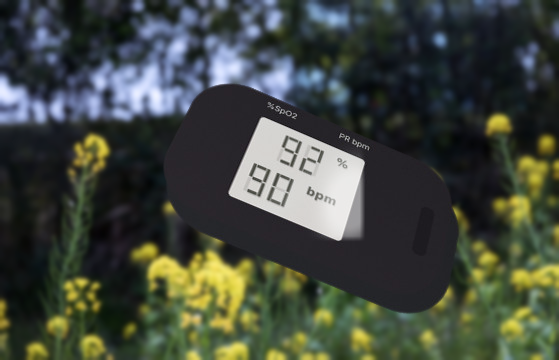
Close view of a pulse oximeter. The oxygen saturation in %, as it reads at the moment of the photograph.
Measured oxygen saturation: 92 %
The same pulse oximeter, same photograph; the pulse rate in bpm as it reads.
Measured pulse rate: 90 bpm
